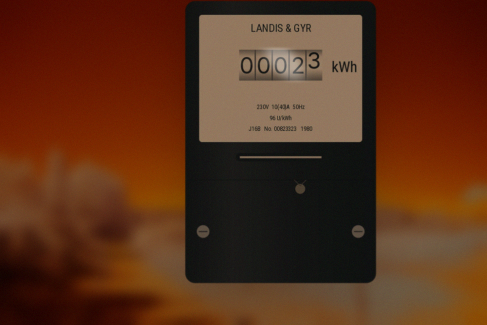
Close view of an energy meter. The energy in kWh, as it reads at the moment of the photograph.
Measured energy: 23 kWh
